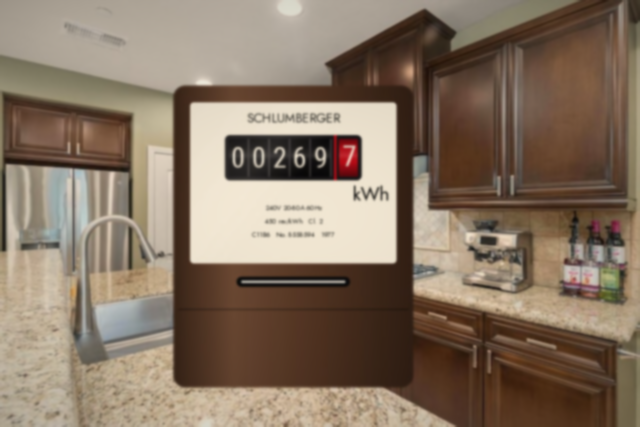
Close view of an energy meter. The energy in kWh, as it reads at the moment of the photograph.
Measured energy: 269.7 kWh
